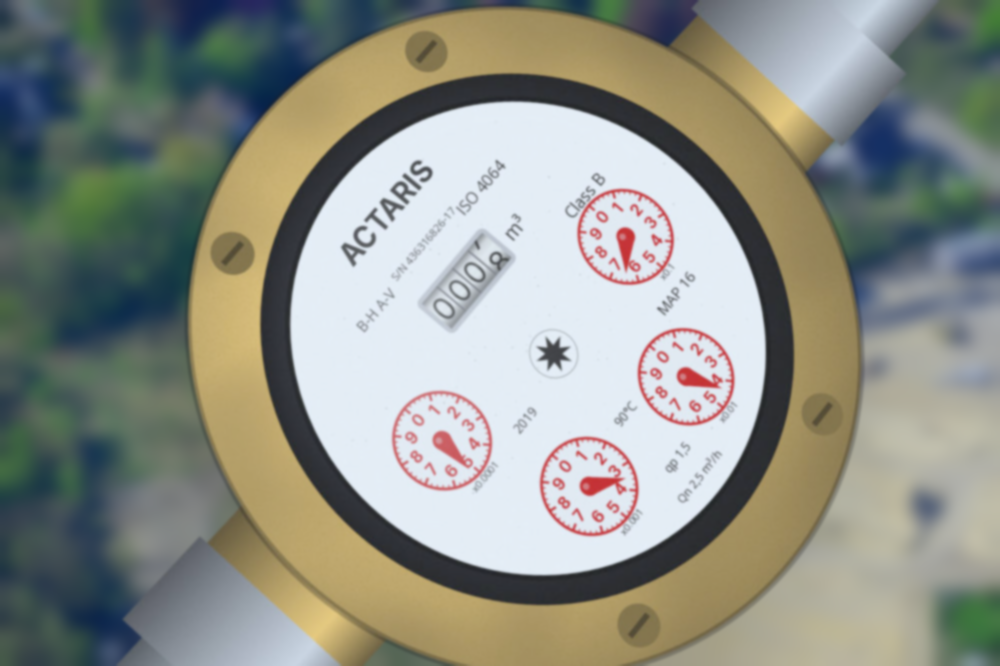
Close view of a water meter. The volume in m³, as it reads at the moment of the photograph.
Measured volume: 7.6435 m³
